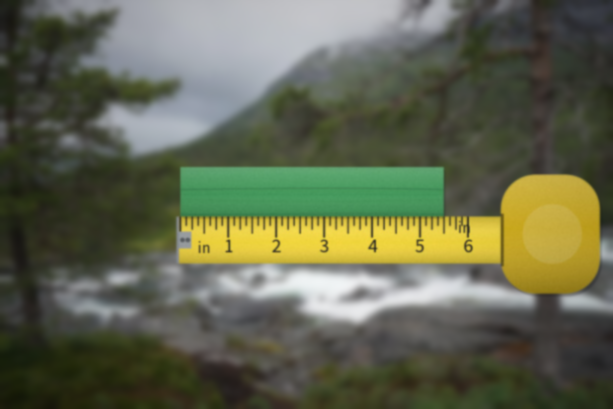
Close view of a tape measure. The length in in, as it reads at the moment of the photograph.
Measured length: 5.5 in
